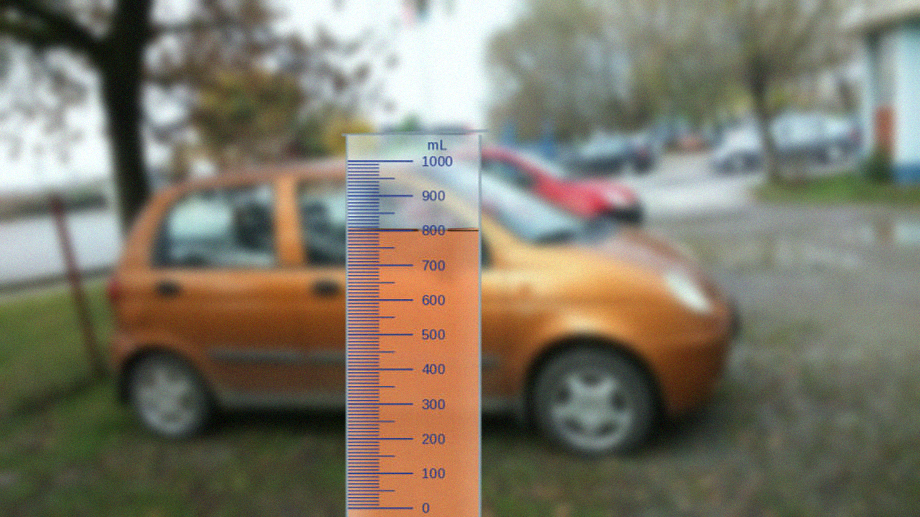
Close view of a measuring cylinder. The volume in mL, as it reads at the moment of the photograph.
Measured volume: 800 mL
